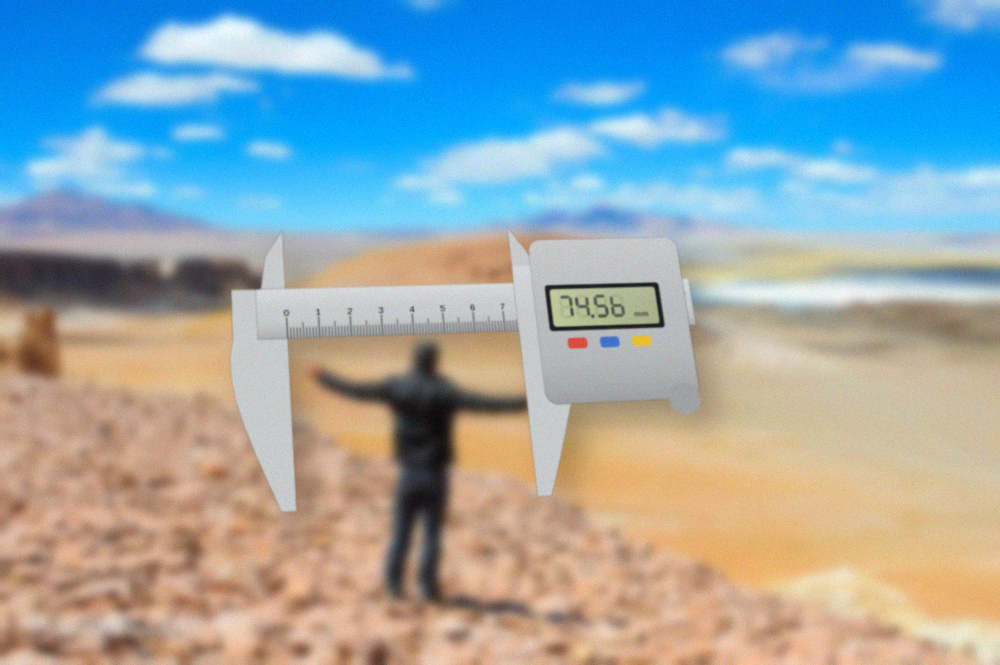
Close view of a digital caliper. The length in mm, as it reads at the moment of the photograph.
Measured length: 74.56 mm
